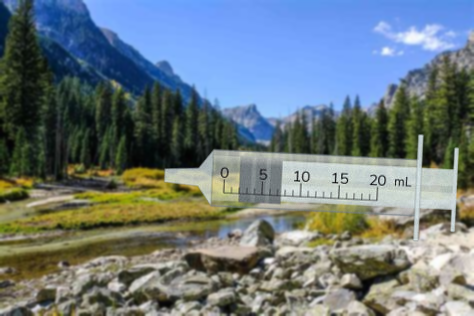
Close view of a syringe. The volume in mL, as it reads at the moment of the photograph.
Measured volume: 2 mL
